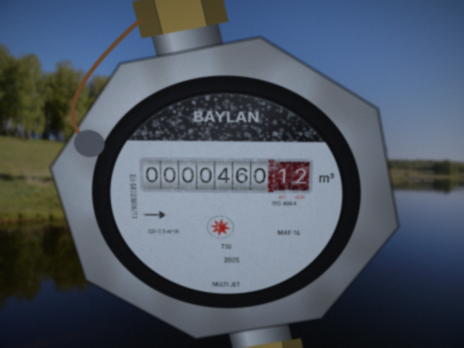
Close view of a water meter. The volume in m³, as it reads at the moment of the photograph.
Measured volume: 460.12 m³
